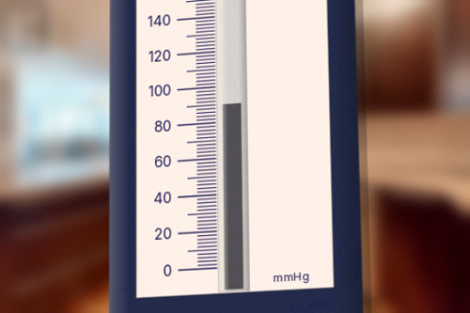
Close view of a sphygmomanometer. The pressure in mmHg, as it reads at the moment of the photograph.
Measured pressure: 90 mmHg
